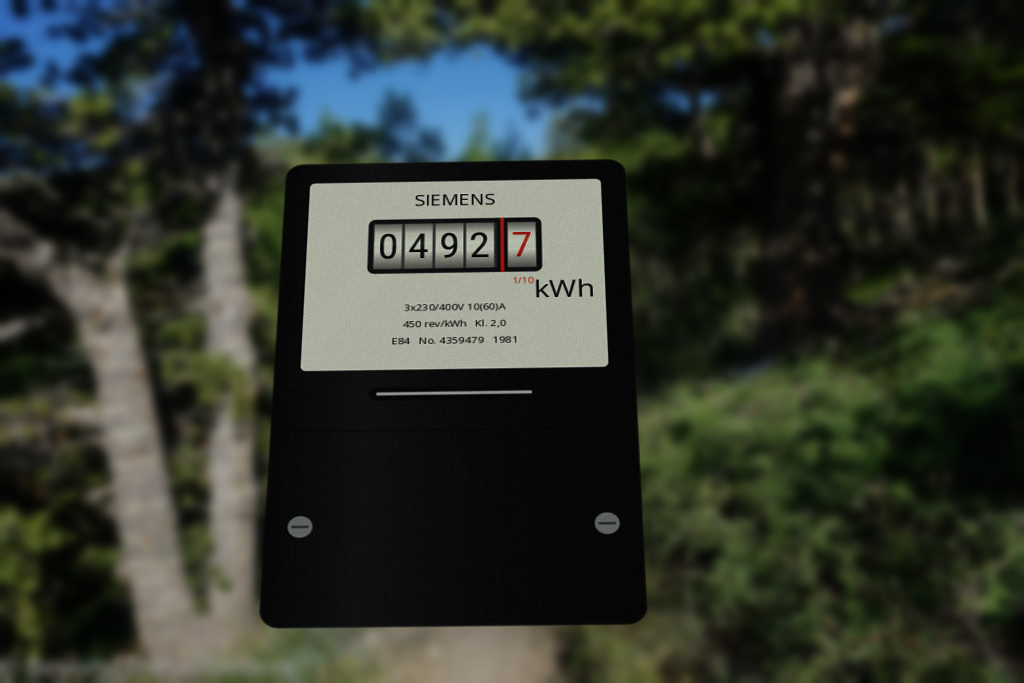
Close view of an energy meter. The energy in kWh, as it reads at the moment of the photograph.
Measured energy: 492.7 kWh
